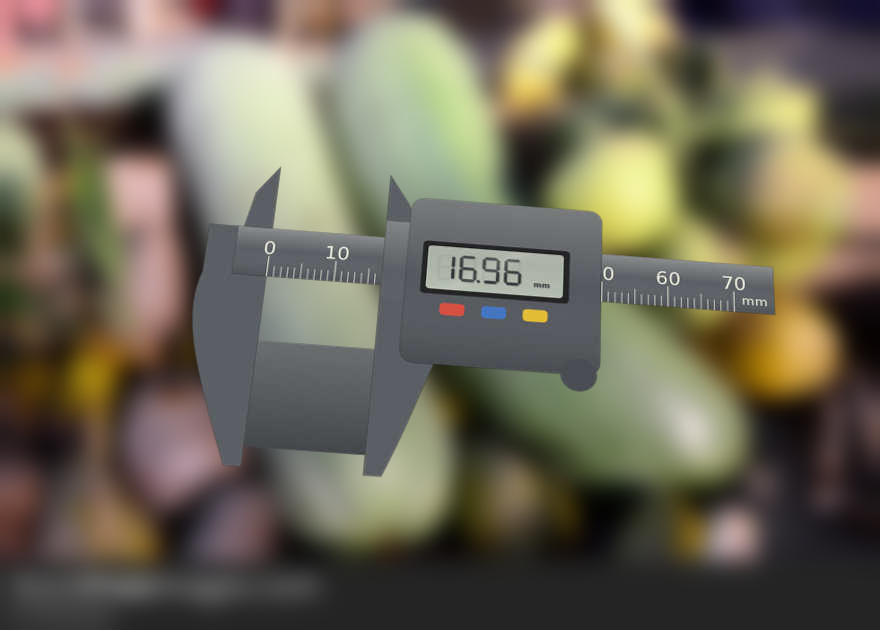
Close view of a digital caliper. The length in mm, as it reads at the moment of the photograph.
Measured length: 16.96 mm
